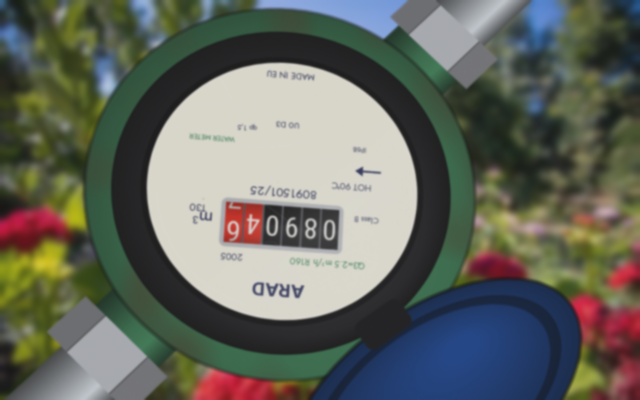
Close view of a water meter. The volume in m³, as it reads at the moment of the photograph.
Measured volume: 890.46 m³
